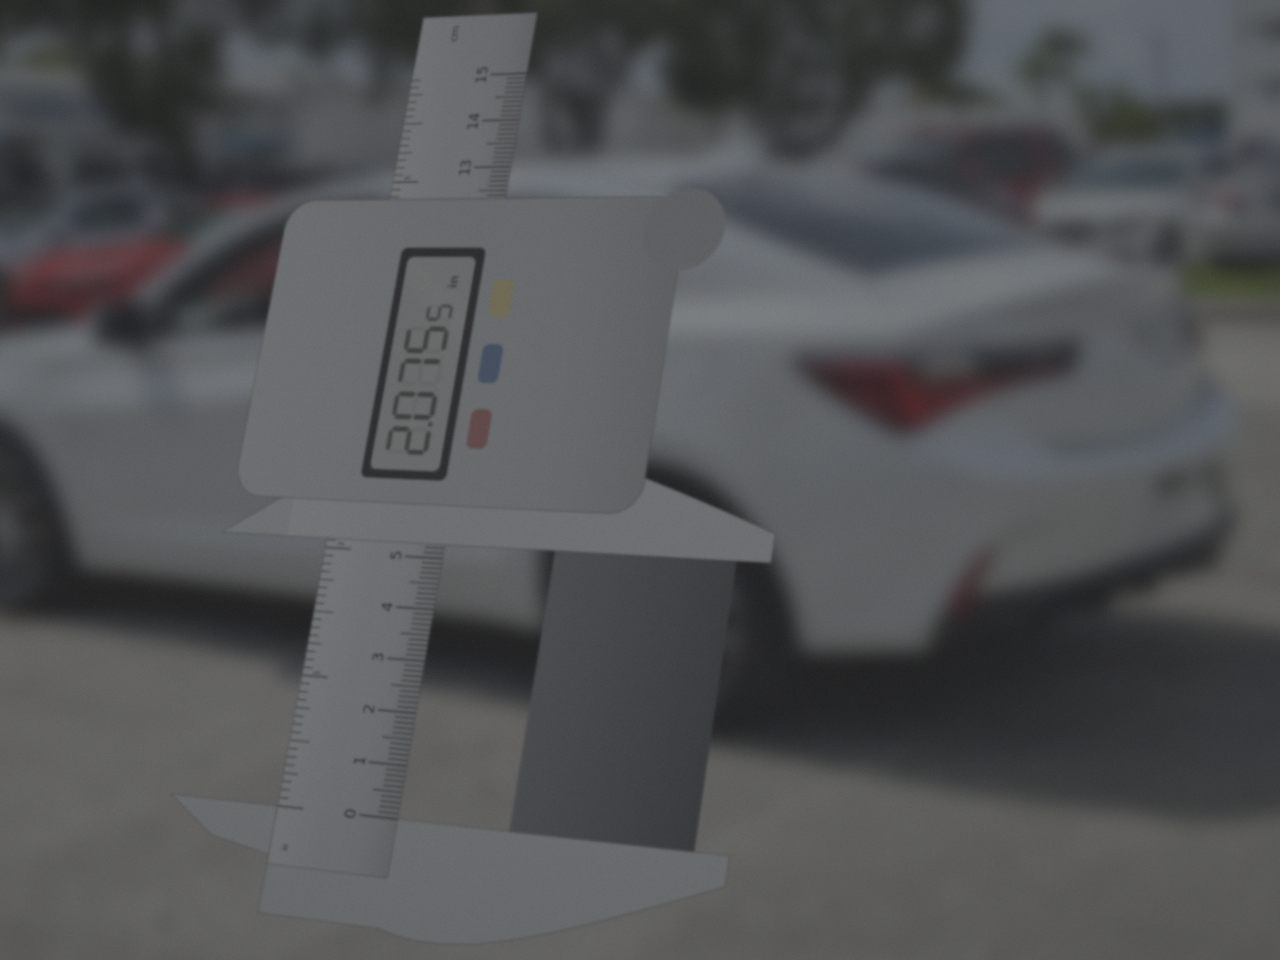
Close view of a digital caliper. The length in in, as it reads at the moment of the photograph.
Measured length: 2.0755 in
